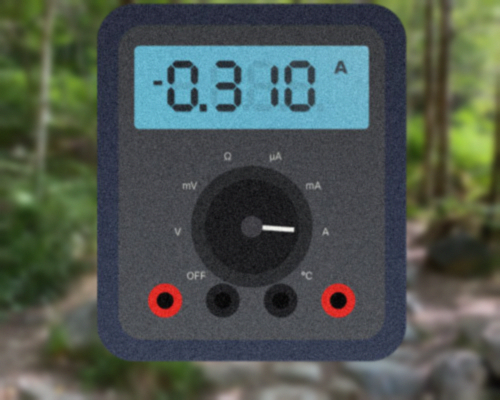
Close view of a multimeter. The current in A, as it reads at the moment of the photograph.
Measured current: -0.310 A
